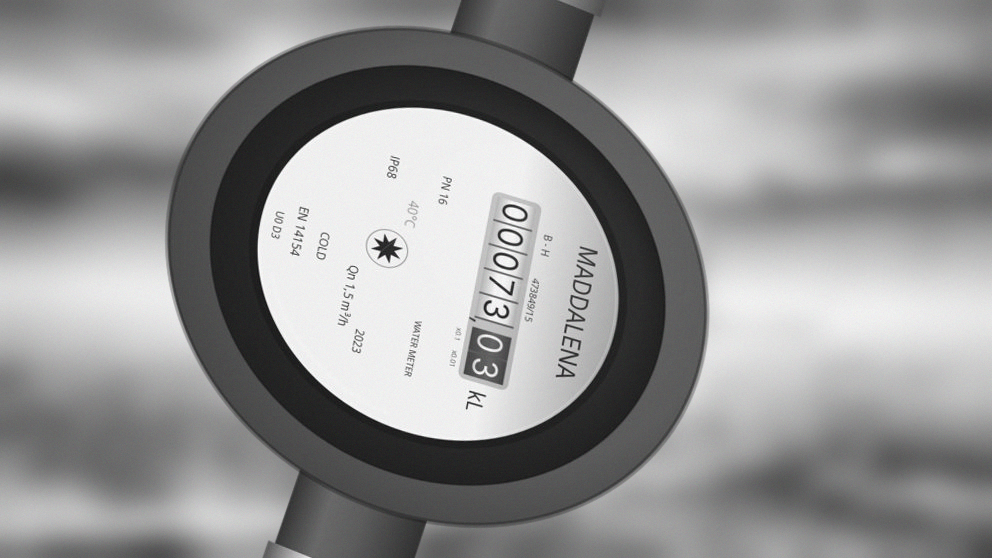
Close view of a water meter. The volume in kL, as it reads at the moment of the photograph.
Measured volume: 73.03 kL
